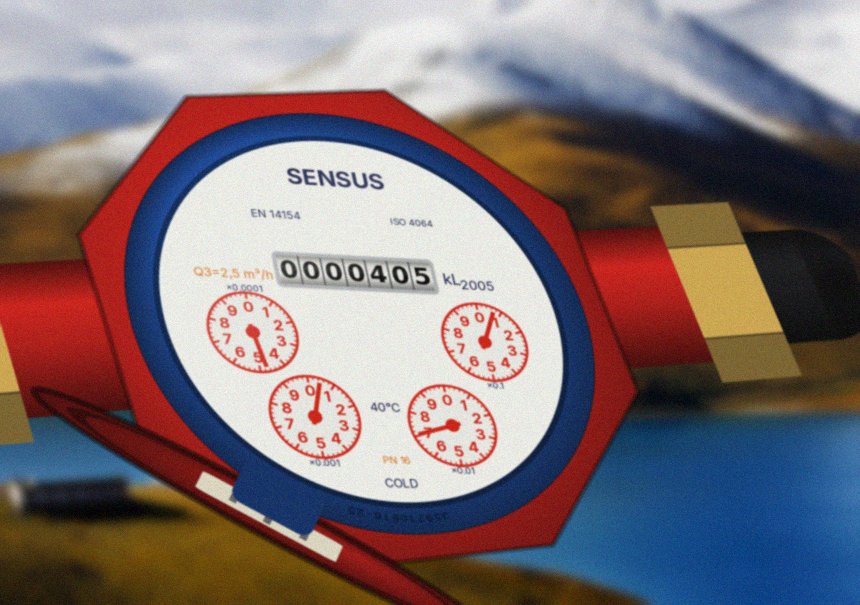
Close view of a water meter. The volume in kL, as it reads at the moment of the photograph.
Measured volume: 405.0704 kL
